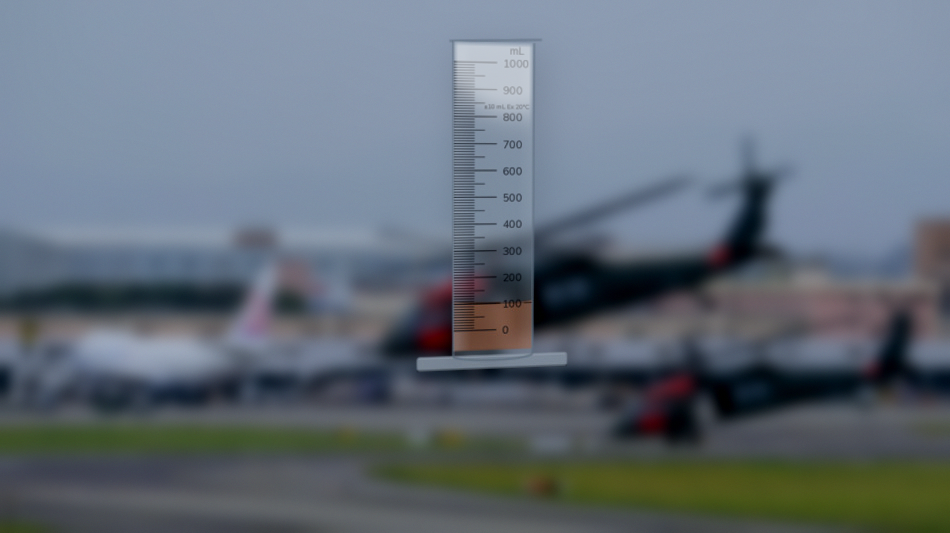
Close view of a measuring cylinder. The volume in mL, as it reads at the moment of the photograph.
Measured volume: 100 mL
